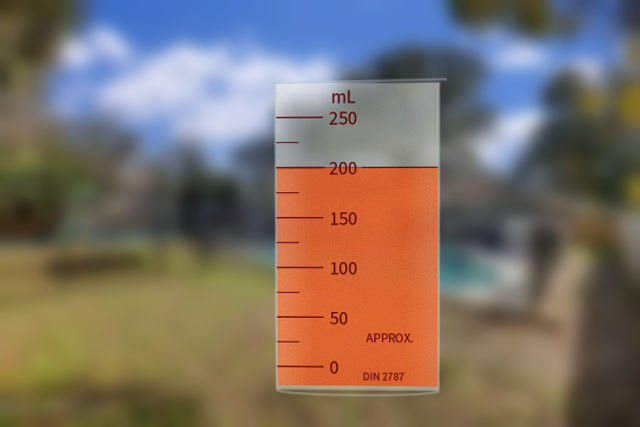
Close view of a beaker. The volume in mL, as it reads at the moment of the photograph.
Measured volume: 200 mL
